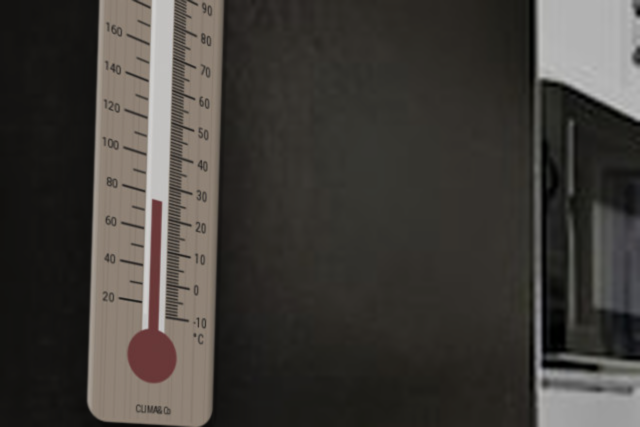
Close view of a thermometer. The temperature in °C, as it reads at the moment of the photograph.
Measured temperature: 25 °C
